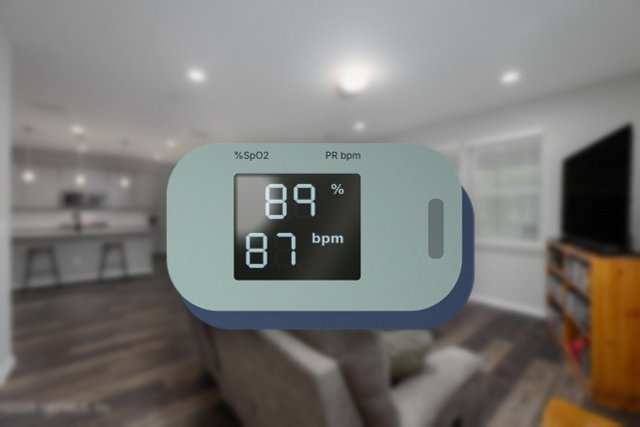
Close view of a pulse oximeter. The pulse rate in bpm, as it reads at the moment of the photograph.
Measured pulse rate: 87 bpm
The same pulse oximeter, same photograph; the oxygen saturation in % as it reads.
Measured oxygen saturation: 89 %
